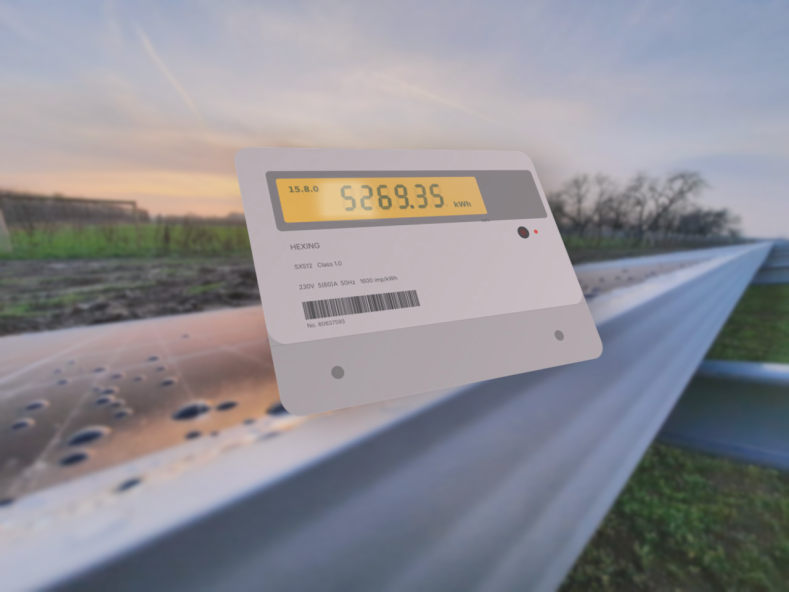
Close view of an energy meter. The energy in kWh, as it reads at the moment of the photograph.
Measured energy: 5269.35 kWh
